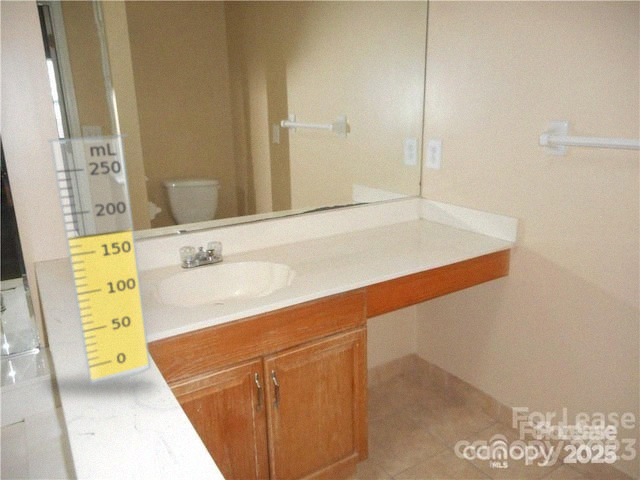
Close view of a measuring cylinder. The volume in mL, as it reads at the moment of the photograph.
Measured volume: 170 mL
